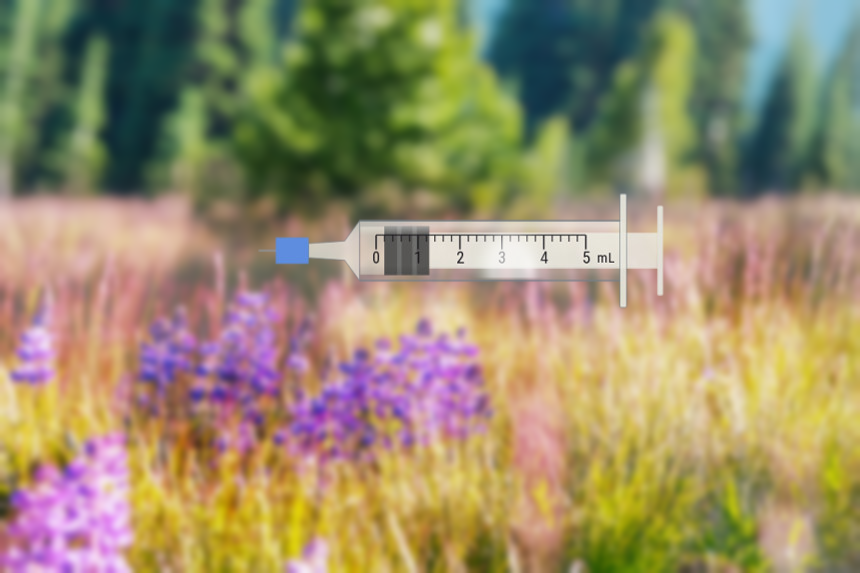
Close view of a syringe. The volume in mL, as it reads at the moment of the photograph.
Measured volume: 0.2 mL
